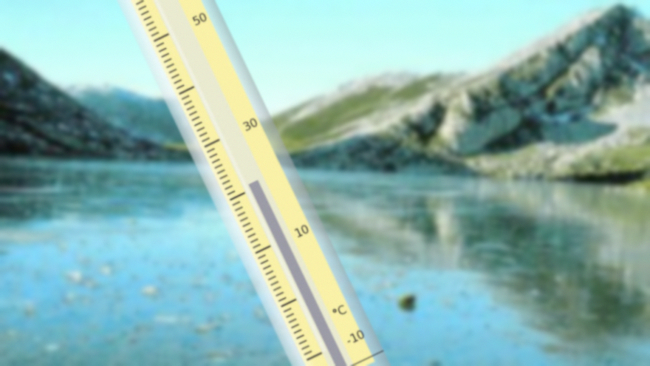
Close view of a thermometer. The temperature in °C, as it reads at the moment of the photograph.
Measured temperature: 21 °C
